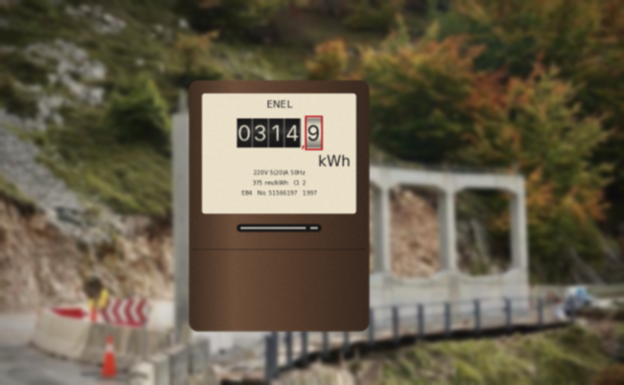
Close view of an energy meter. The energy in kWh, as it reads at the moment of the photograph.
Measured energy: 314.9 kWh
